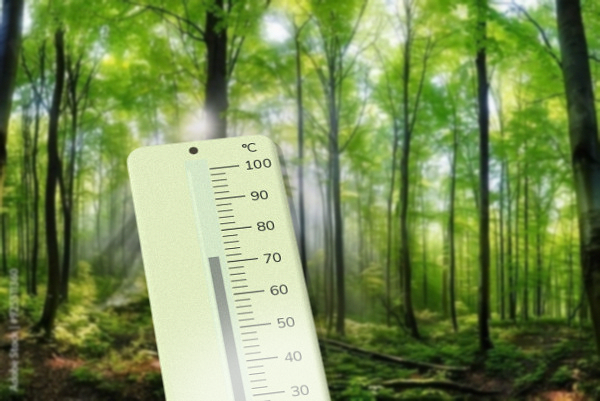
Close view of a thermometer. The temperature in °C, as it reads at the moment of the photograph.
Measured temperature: 72 °C
